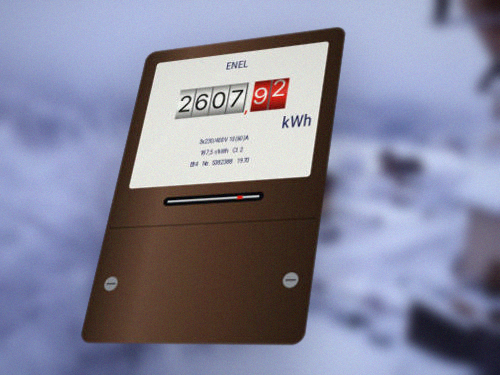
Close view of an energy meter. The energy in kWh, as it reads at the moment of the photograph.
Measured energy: 2607.92 kWh
